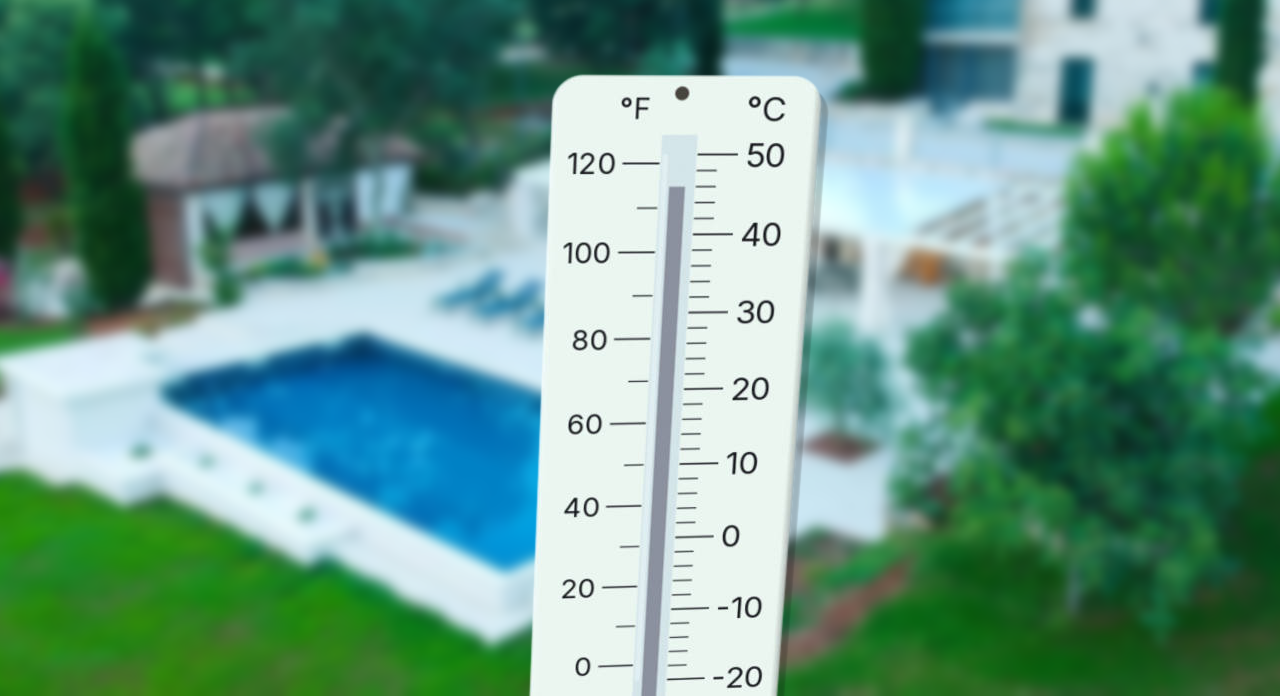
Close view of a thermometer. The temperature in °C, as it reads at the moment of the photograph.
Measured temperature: 46 °C
